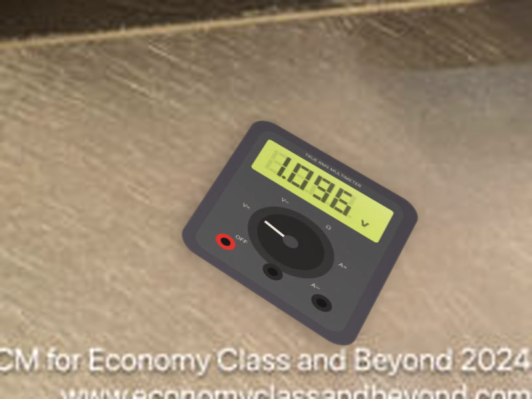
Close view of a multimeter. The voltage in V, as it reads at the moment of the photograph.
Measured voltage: 1.096 V
